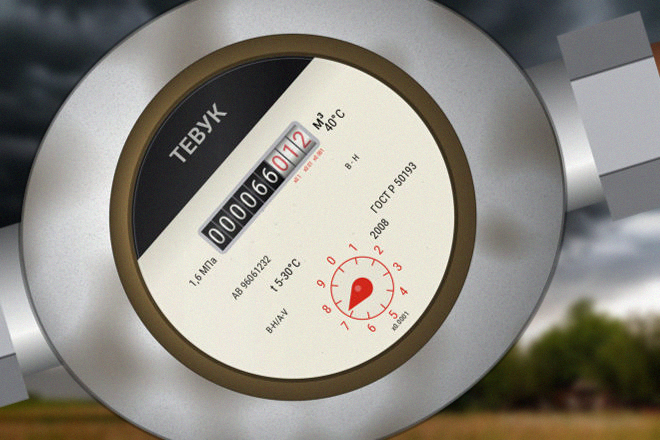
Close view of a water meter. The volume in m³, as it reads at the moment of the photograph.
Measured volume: 66.0127 m³
